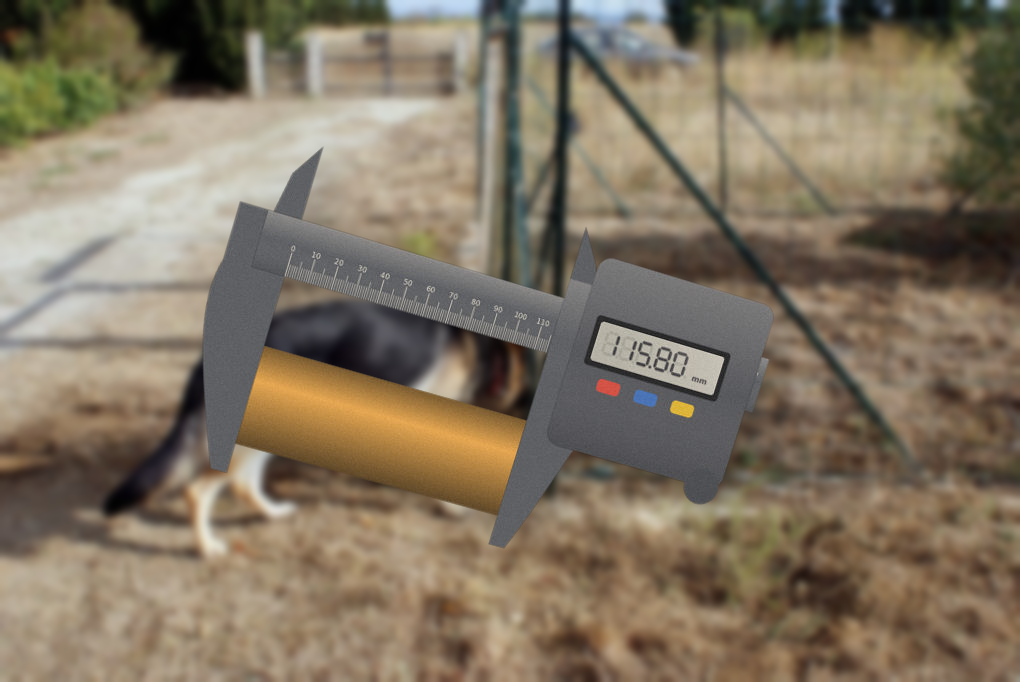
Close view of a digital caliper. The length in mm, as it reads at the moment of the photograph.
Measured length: 115.80 mm
